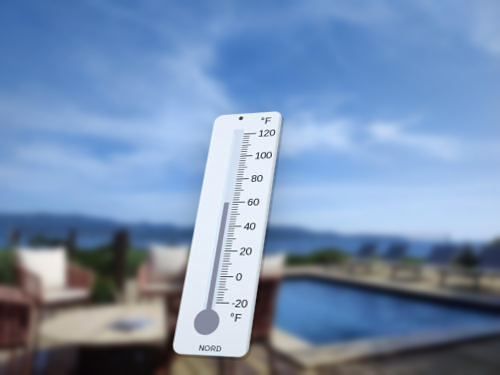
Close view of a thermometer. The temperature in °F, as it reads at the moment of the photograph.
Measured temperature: 60 °F
